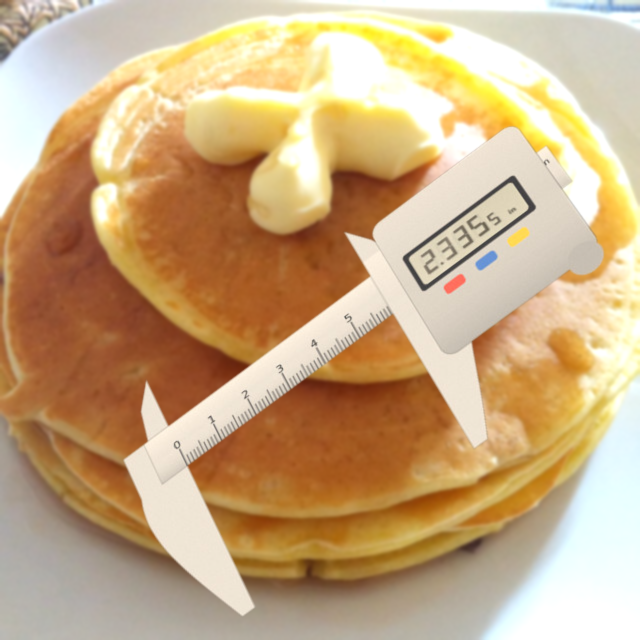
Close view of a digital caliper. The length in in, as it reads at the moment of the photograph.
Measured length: 2.3355 in
